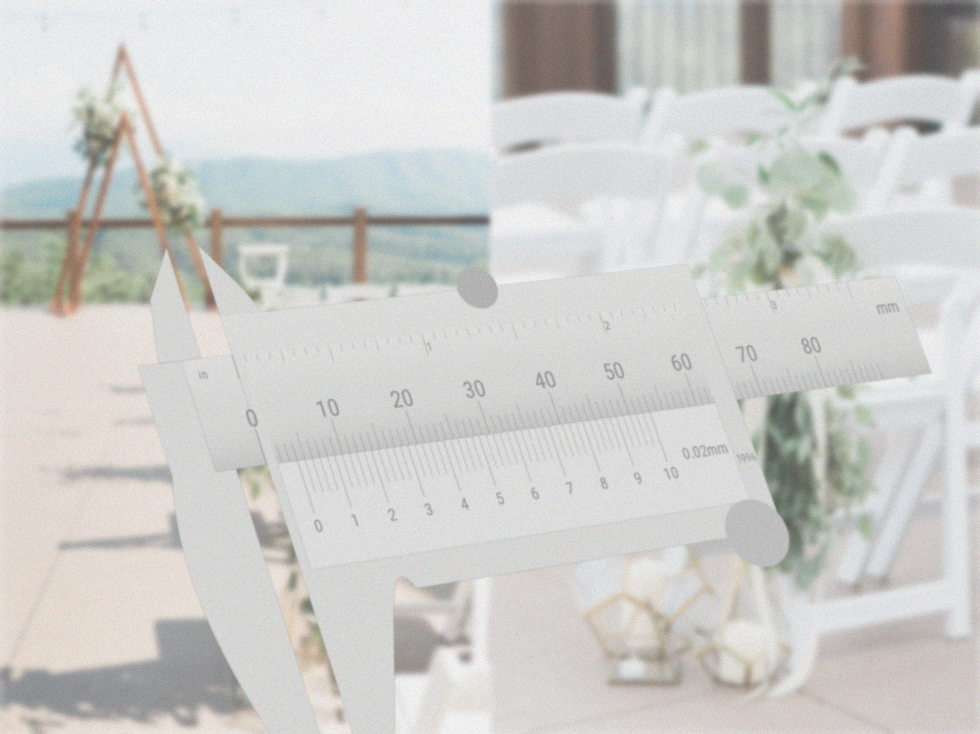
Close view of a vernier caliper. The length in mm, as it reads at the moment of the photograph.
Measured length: 4.0 mm
